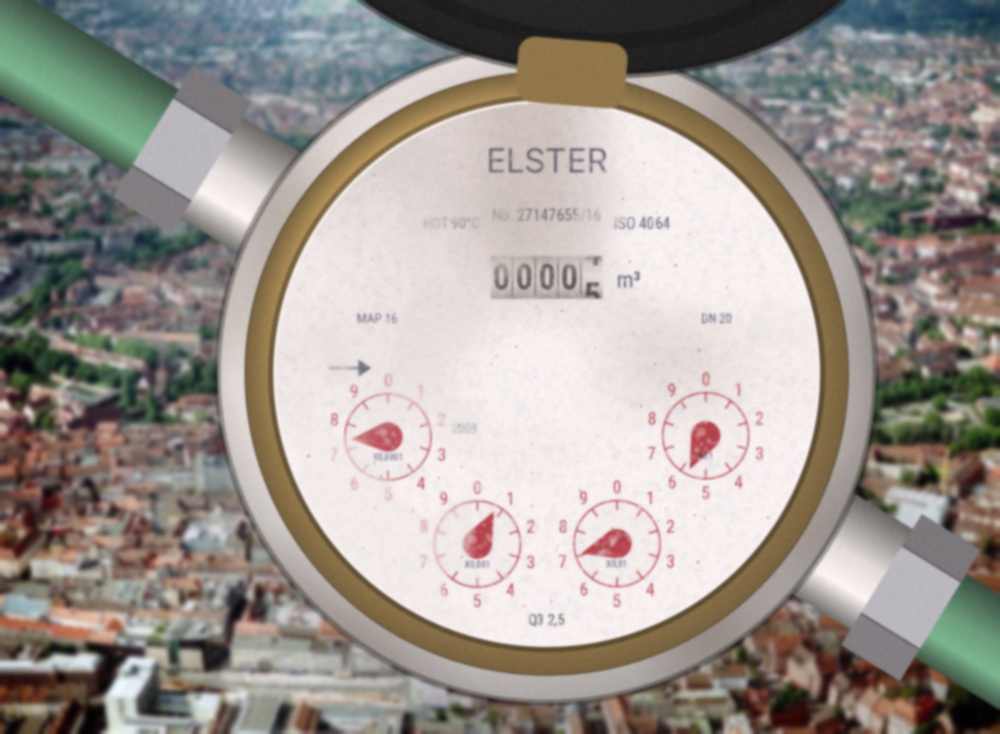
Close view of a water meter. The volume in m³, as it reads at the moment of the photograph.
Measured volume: 4.5707 m³
